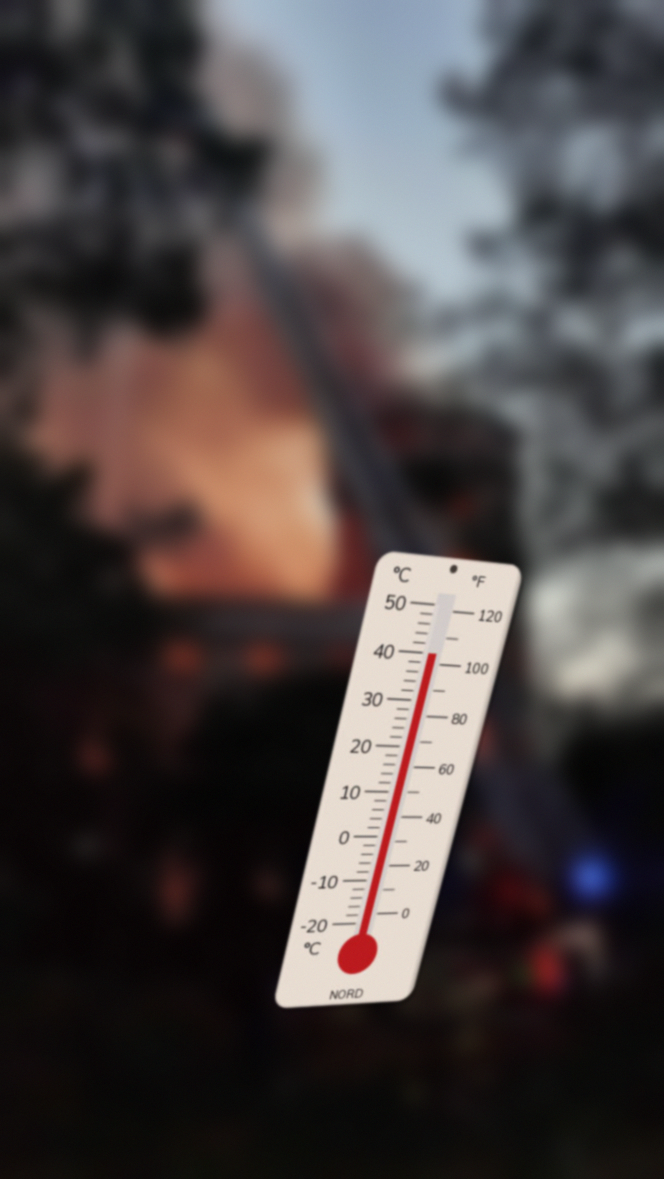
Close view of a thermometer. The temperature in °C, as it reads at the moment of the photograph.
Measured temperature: 40 °C
